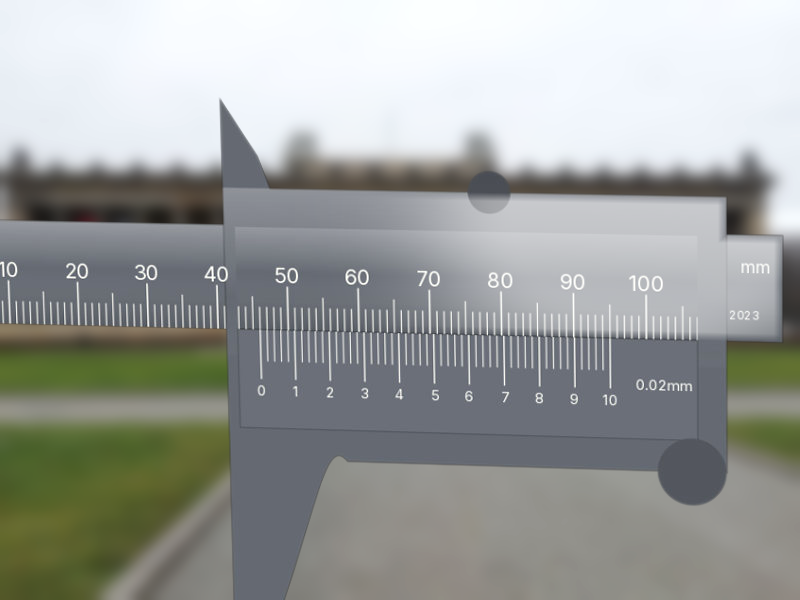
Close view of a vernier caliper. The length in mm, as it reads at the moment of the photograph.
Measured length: 46.0 mm
